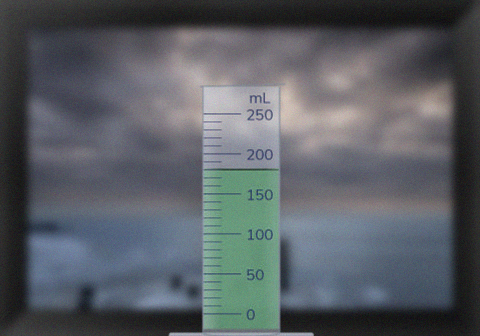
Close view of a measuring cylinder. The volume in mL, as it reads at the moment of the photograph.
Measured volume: 180 mL
